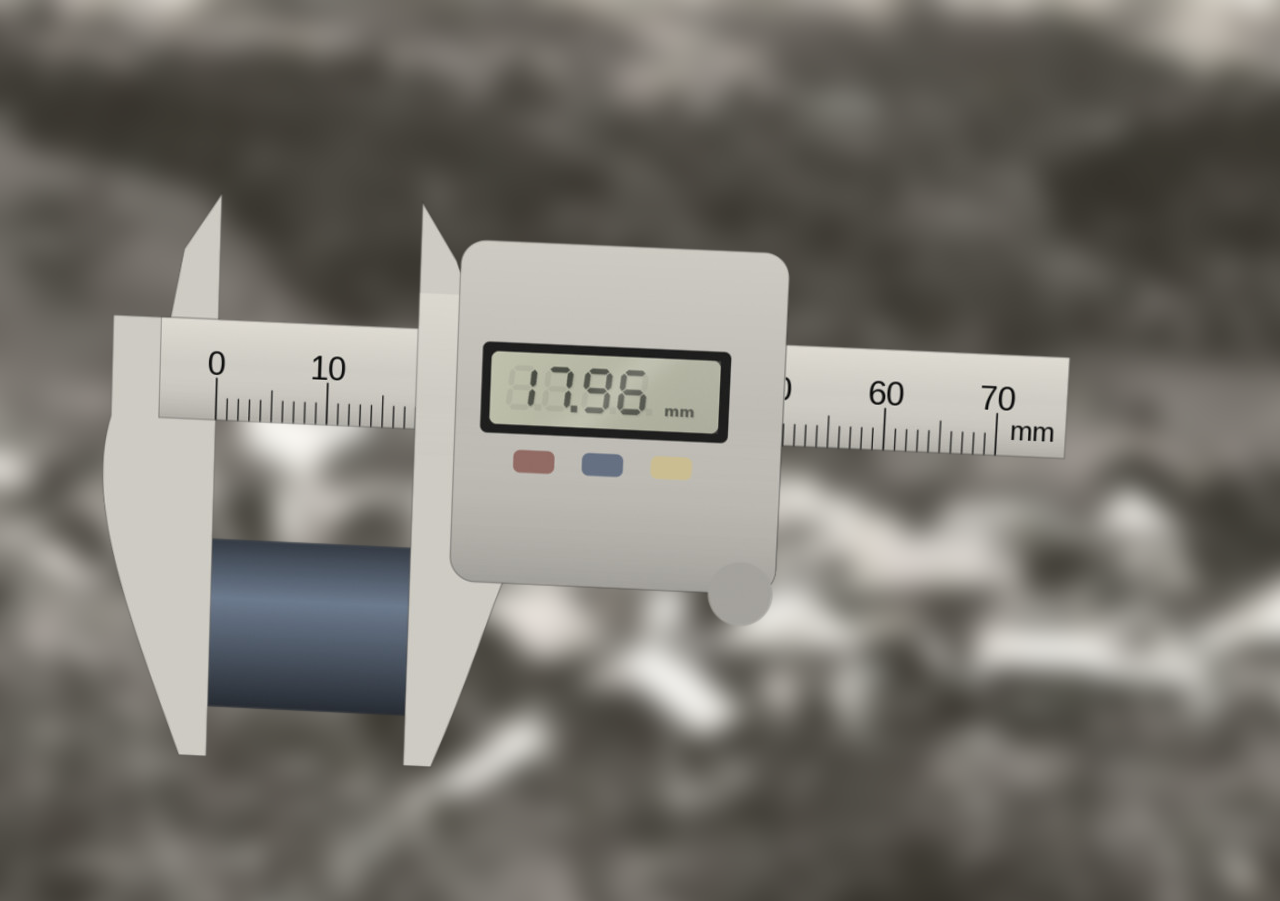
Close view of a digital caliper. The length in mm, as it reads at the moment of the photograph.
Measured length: 17.96 mm
